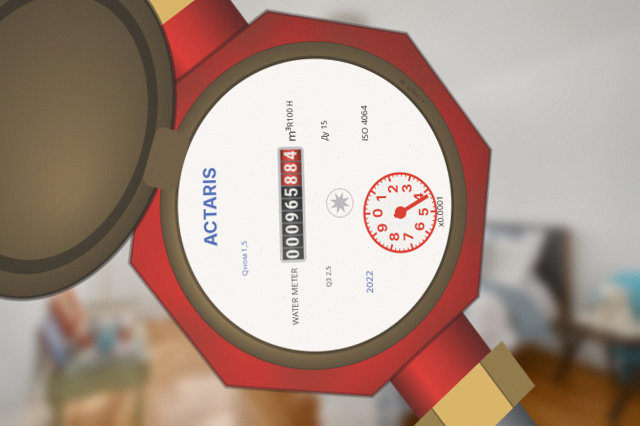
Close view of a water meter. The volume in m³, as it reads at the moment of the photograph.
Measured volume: 965.8844 m³
